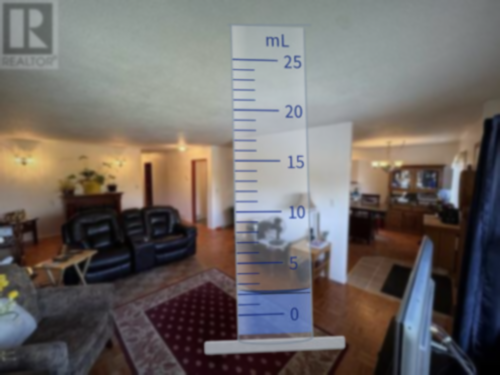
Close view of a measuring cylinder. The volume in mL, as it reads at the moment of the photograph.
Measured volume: 2 mL
